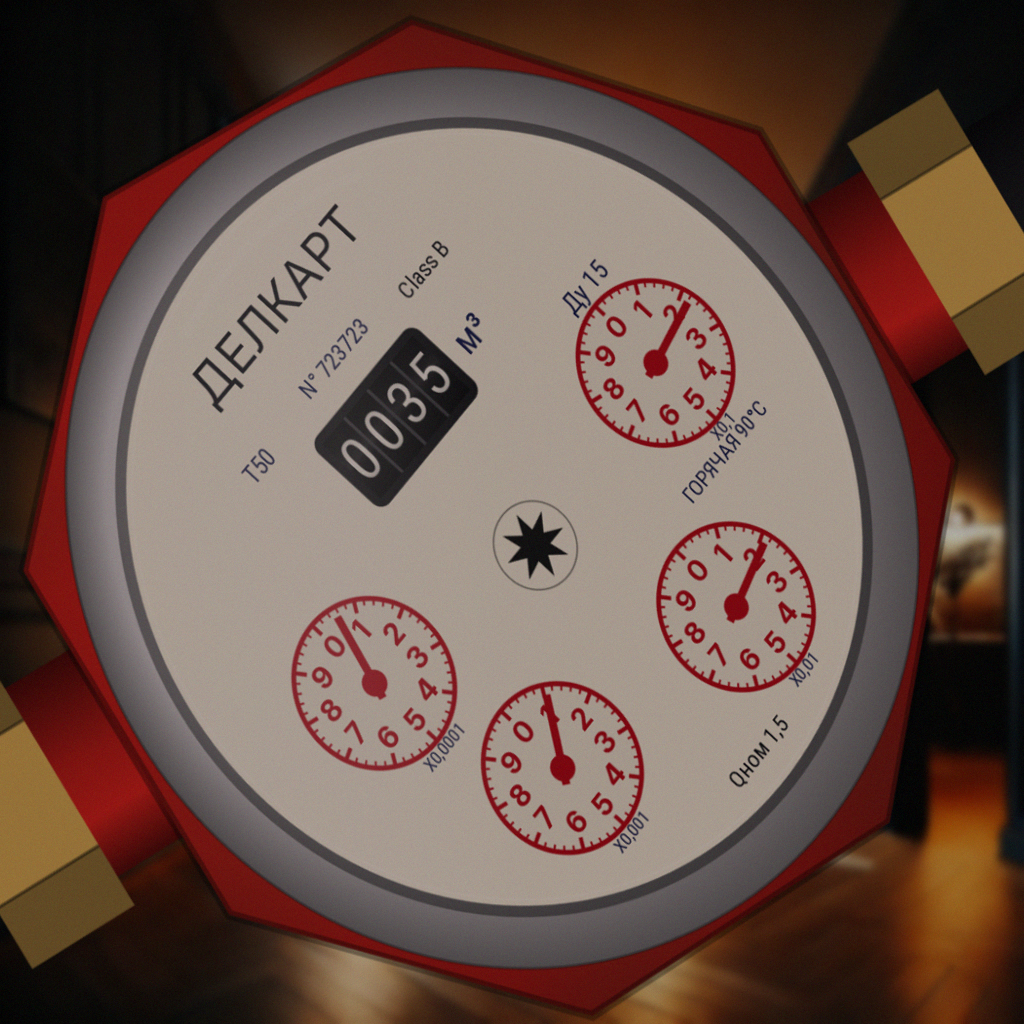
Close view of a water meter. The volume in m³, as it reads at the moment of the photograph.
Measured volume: 35.2210 m³
